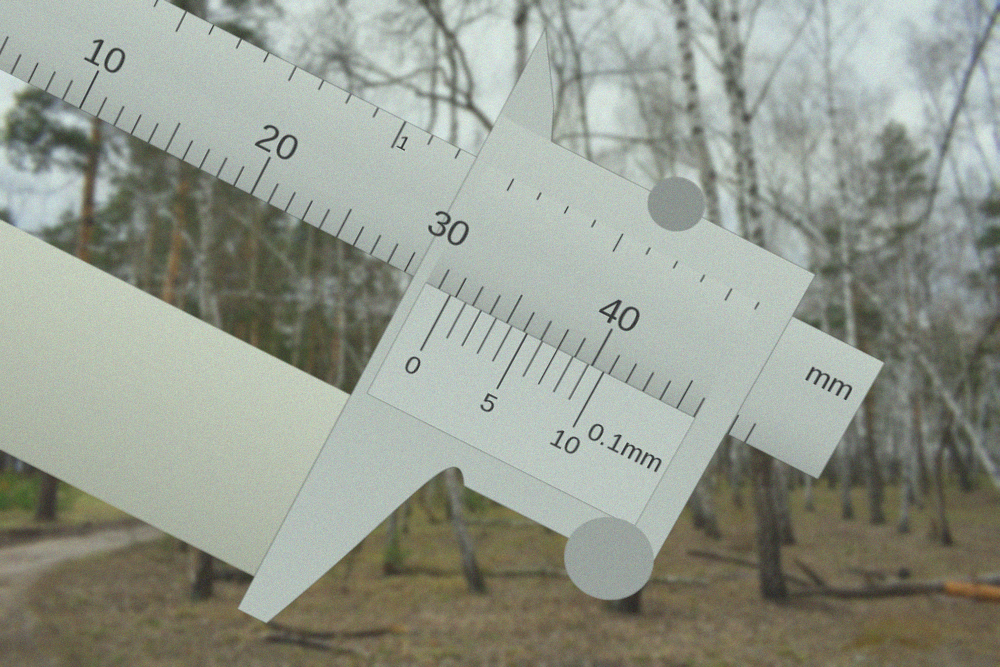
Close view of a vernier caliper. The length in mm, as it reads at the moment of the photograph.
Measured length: 31.7 mm
